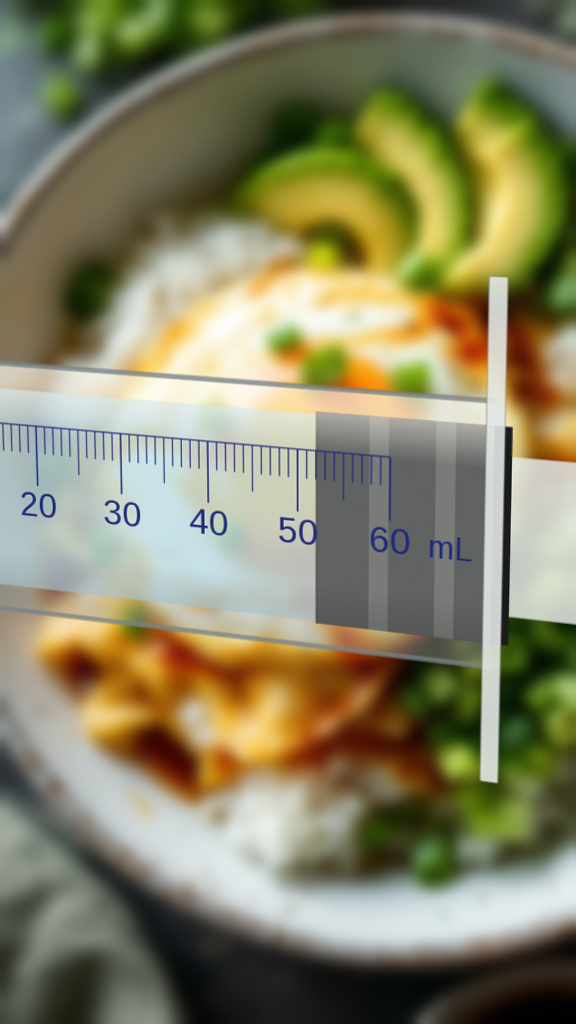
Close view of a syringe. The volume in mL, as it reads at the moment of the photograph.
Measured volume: 52 mL
